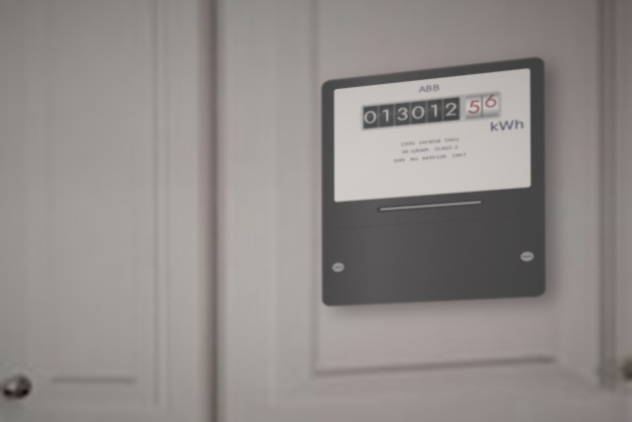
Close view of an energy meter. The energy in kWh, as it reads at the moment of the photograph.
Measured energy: 13012.56 kWh
